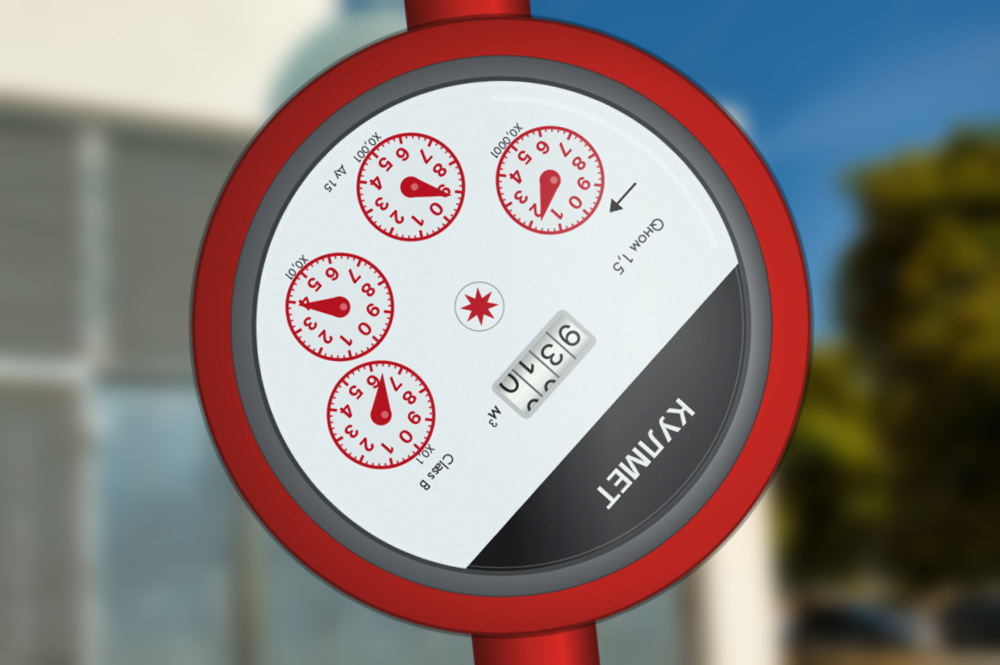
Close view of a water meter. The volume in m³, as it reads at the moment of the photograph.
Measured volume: 9309.6391 m³
